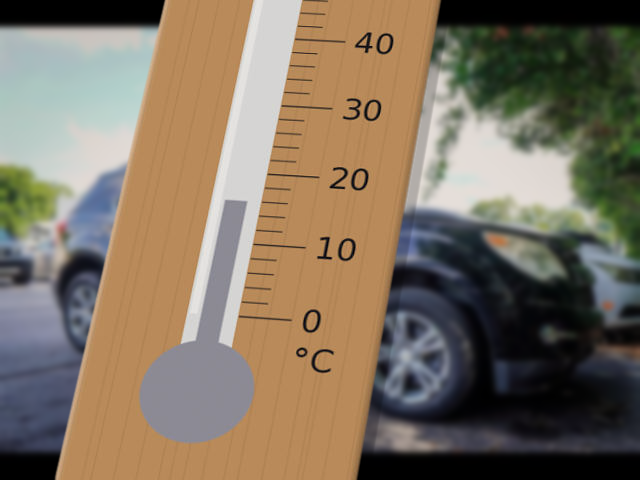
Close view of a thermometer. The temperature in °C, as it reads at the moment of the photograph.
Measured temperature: 16 °C
